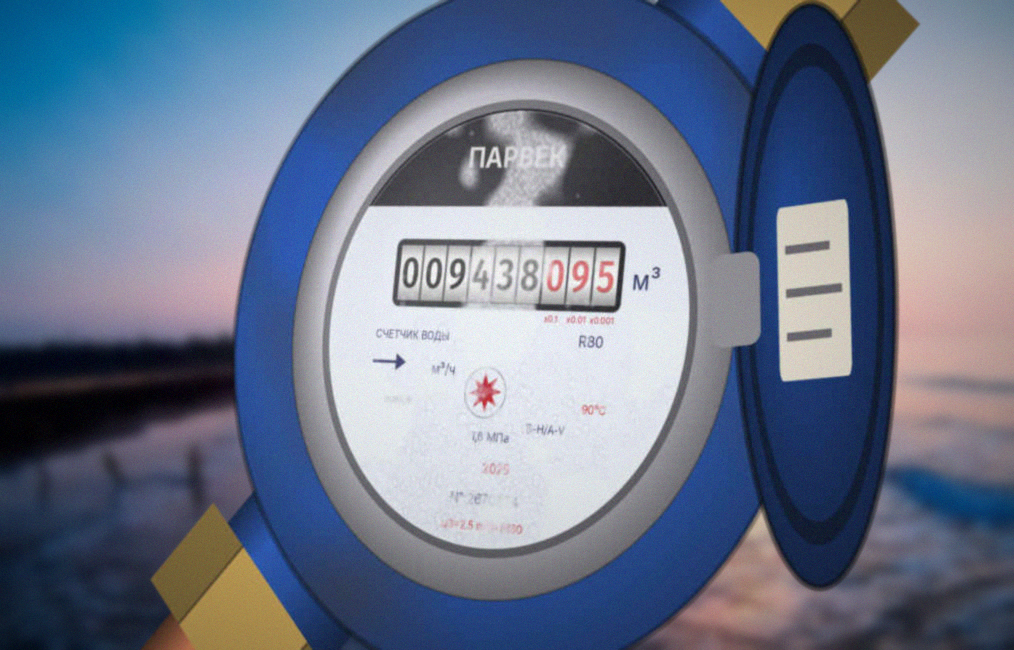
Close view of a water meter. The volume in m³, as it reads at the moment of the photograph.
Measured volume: 9438.095 m³
